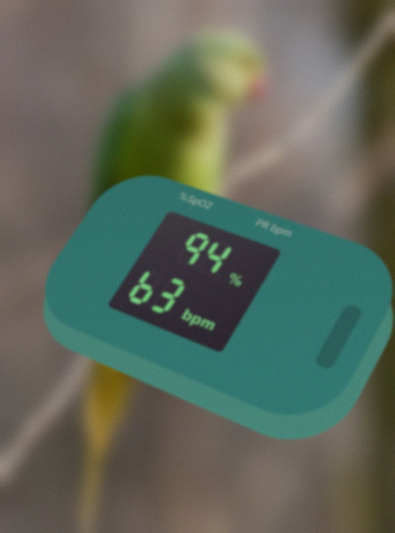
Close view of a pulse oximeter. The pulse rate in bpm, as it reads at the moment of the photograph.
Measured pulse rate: 63 bpm
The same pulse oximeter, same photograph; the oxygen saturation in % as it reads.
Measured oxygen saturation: 94 %
